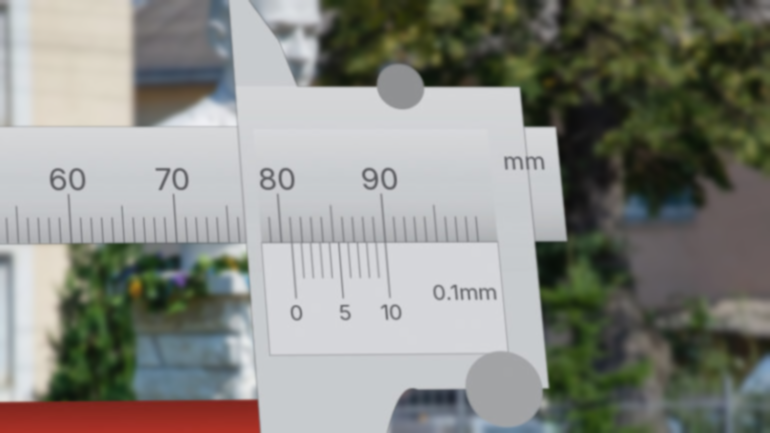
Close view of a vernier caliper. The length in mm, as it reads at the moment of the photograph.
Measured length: 81.0 mm
